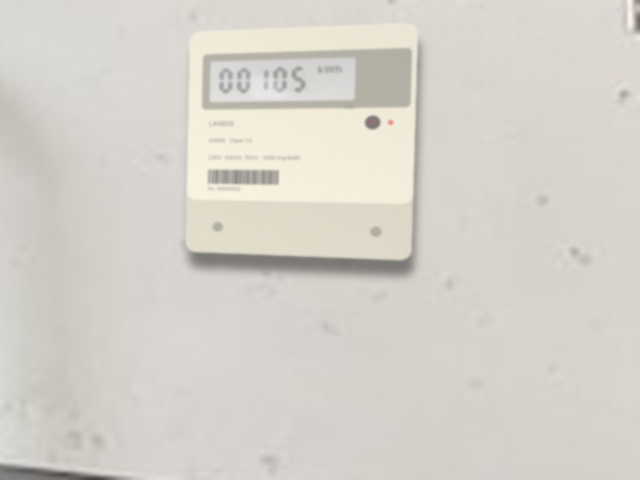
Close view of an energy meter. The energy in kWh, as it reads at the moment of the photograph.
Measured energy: 105 kWh
